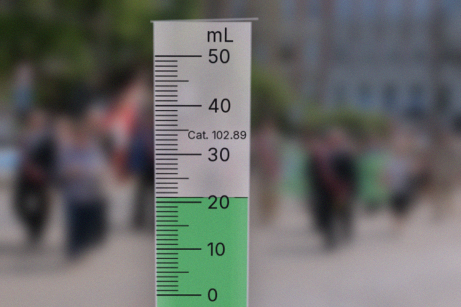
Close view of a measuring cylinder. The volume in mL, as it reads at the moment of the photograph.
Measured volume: 21 mL
